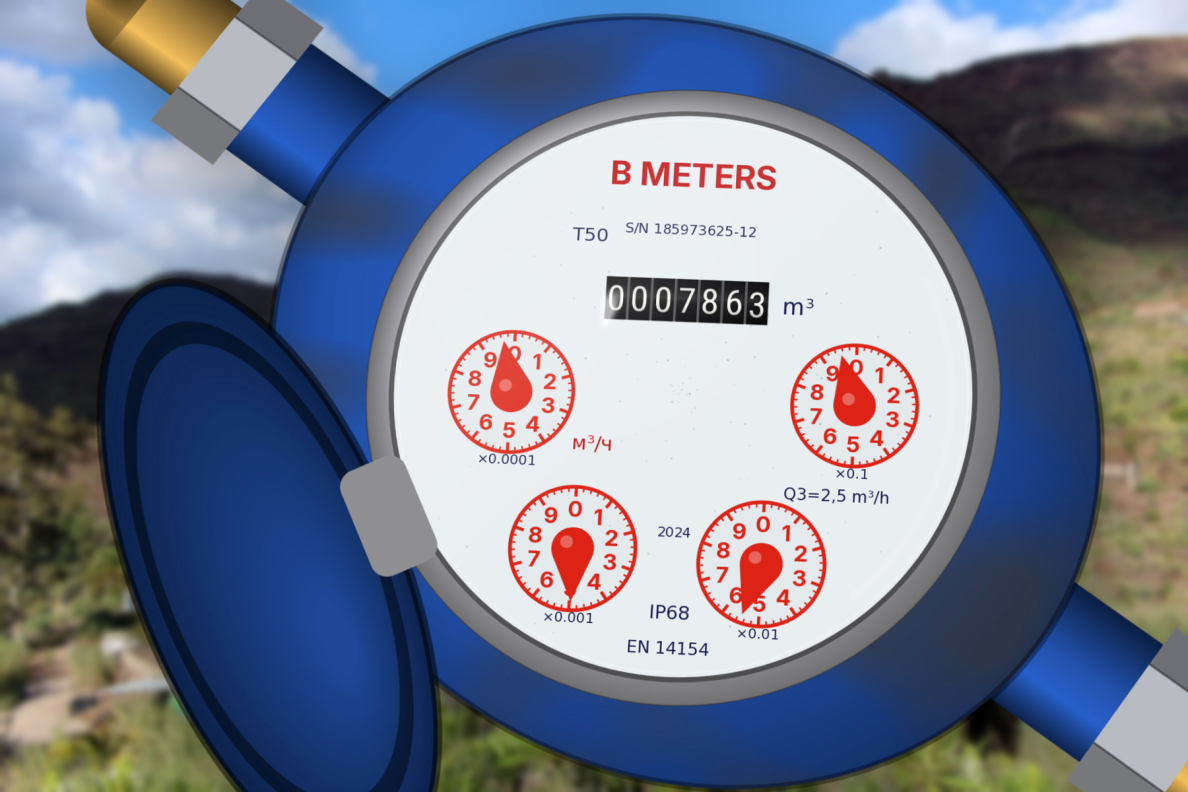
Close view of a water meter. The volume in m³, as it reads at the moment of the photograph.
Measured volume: 7862.9549 m³
